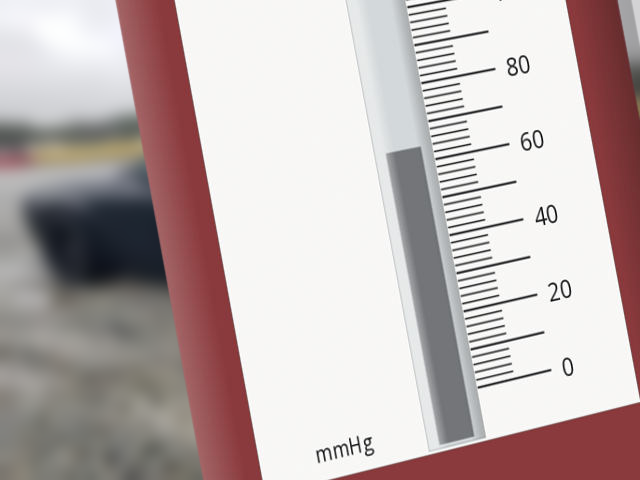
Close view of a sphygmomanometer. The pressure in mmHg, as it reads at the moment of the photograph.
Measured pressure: 64 mmHg
